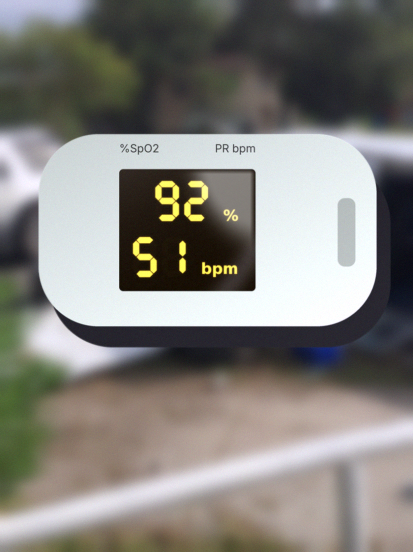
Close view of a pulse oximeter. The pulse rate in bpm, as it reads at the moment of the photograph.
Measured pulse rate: 51 bpm
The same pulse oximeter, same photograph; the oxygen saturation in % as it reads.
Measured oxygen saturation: 92 %
